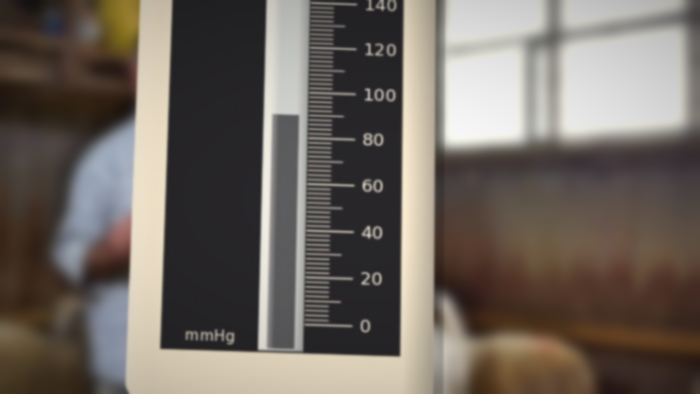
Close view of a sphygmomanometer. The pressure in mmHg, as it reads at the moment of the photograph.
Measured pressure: 90 mmHg
